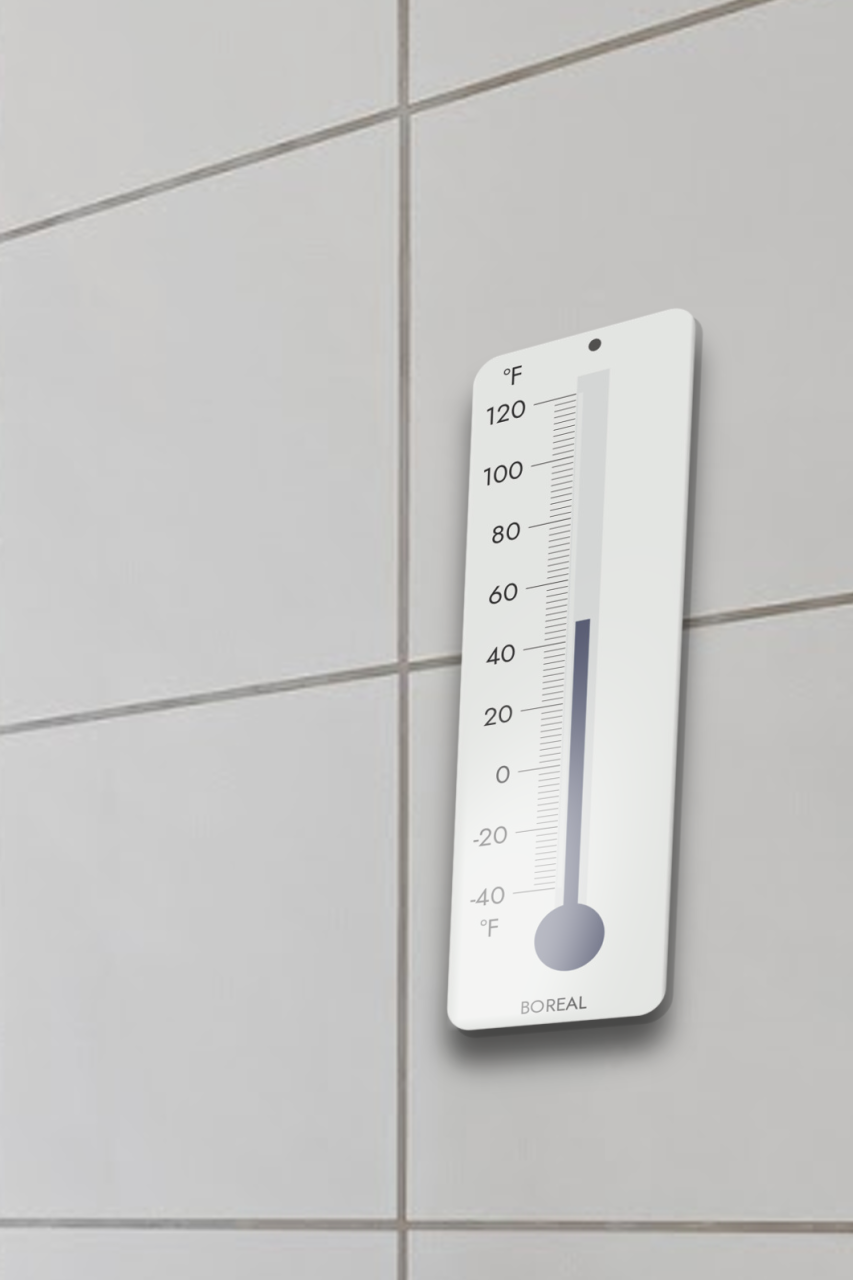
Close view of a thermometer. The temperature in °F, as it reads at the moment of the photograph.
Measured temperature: 46 °F
